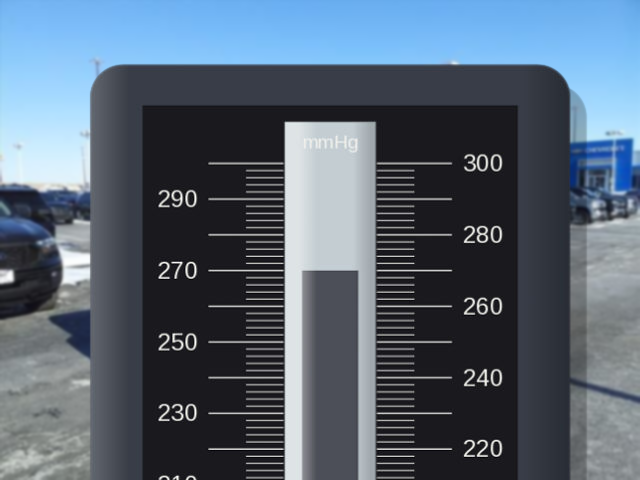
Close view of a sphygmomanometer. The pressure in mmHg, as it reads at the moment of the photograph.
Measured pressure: 270 mmHg
